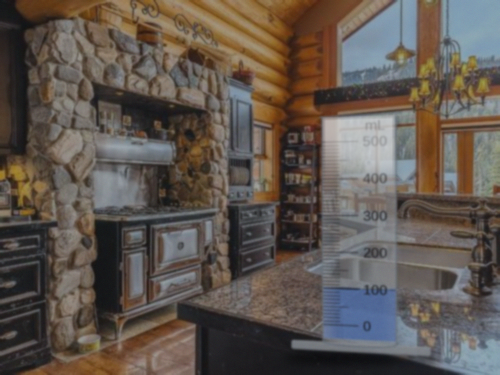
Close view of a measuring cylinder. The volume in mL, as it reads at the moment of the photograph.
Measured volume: 100 mL
